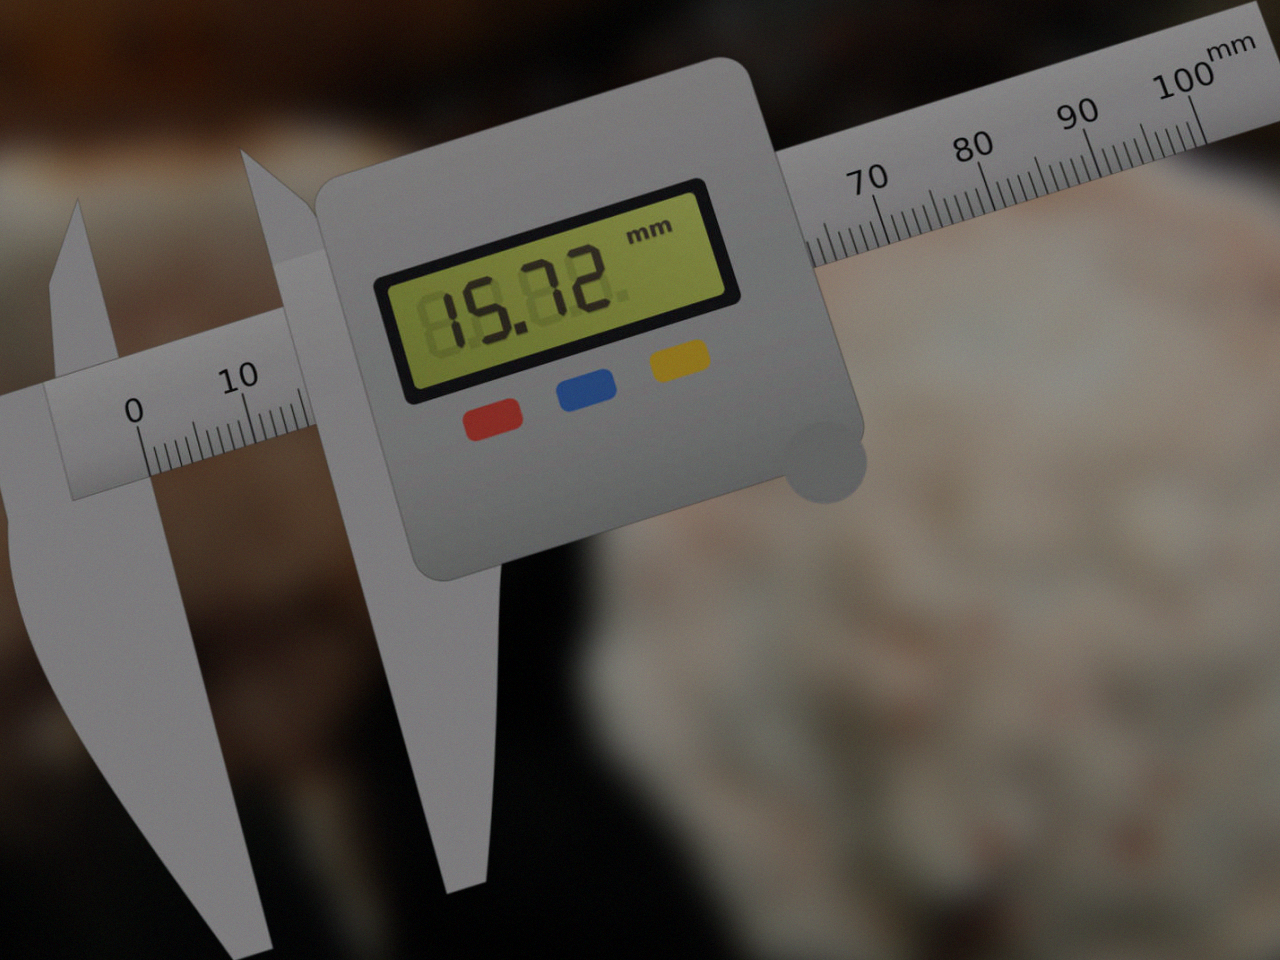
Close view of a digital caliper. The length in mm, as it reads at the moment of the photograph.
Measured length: 15.72 mm
